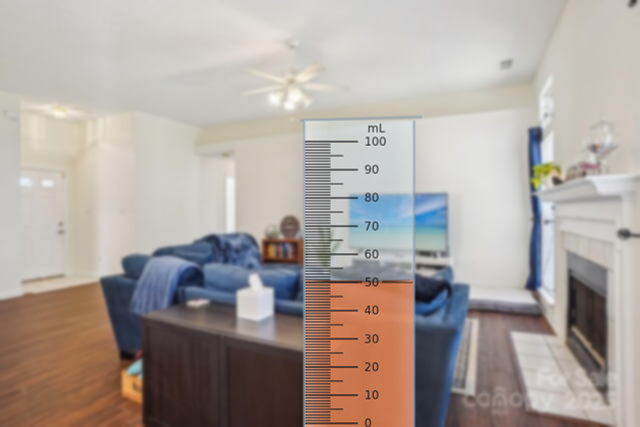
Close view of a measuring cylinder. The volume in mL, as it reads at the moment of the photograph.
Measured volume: 50 mL
